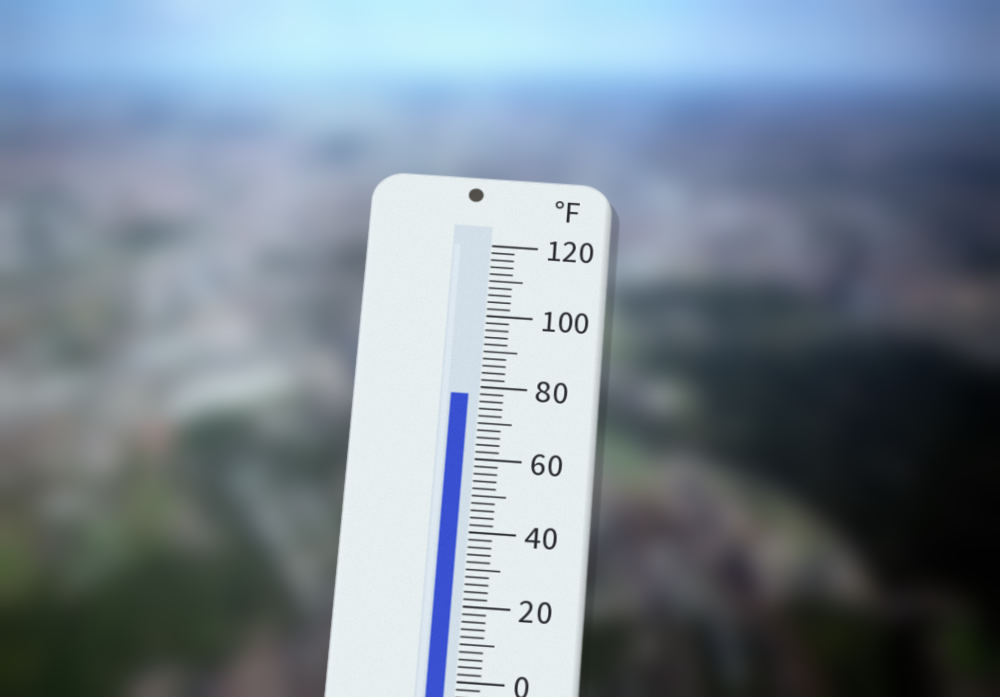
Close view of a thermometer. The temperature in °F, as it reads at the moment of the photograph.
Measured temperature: 78 °F
